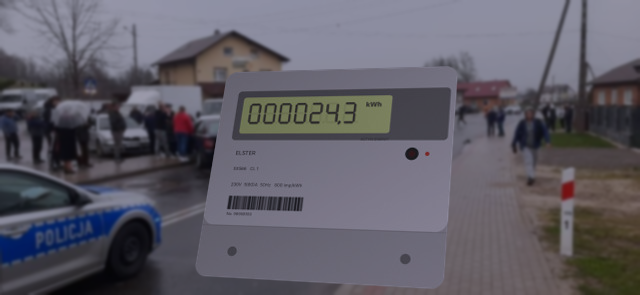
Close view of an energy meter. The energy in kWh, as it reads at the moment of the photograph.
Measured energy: 24.3 kWh
